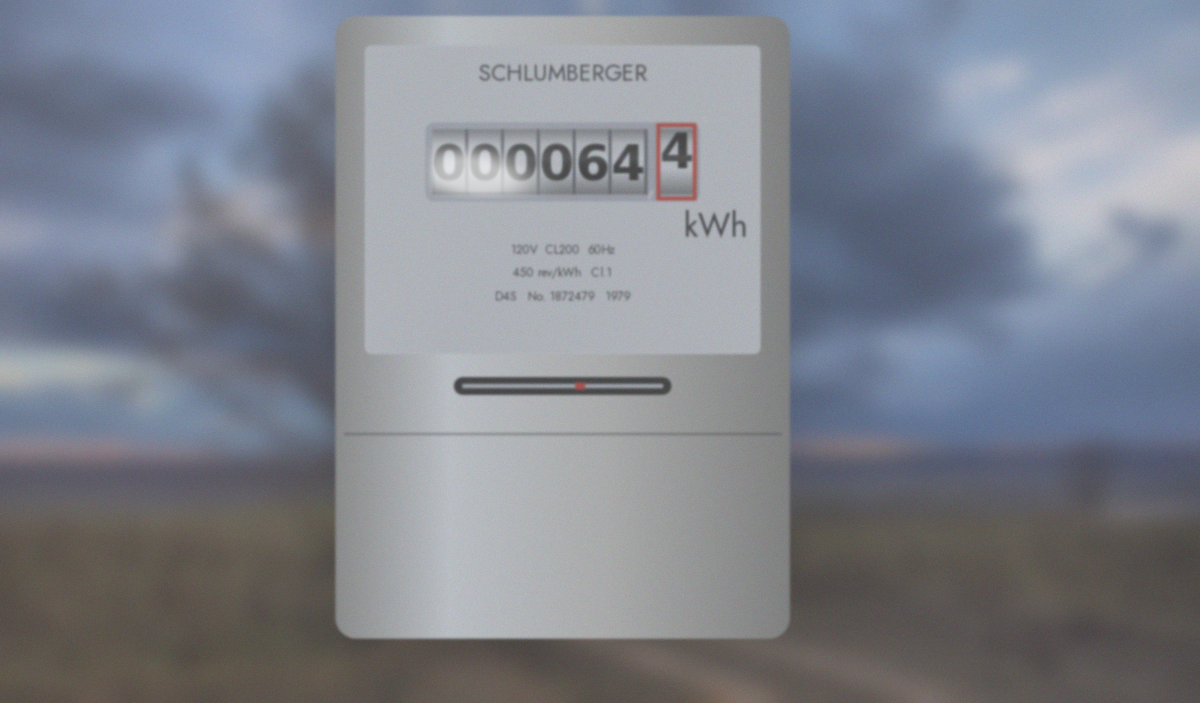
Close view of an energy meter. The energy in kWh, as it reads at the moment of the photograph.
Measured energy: 64.4 kWh
